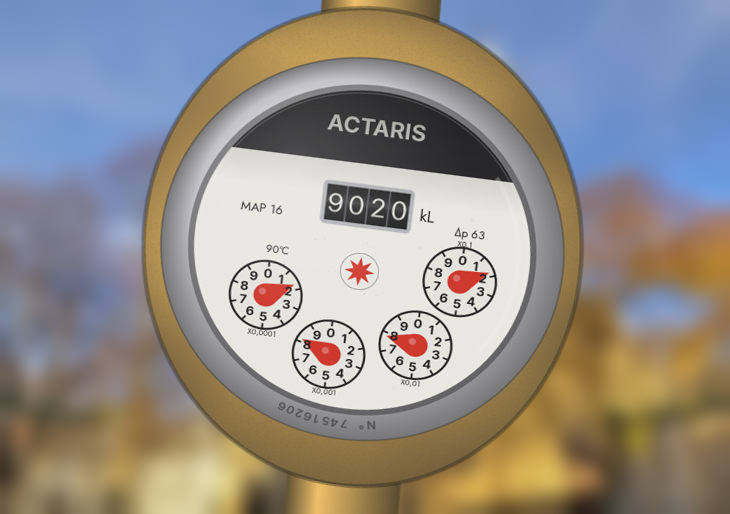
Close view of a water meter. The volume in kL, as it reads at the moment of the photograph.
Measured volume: 9020.1781 kL
